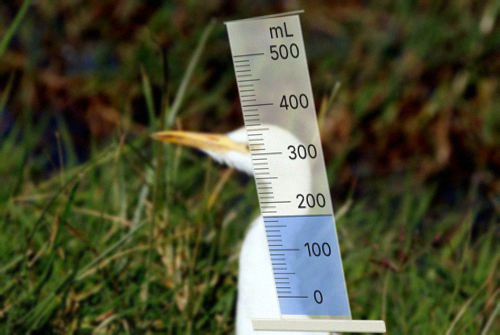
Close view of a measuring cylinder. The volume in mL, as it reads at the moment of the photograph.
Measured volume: 170 mL
